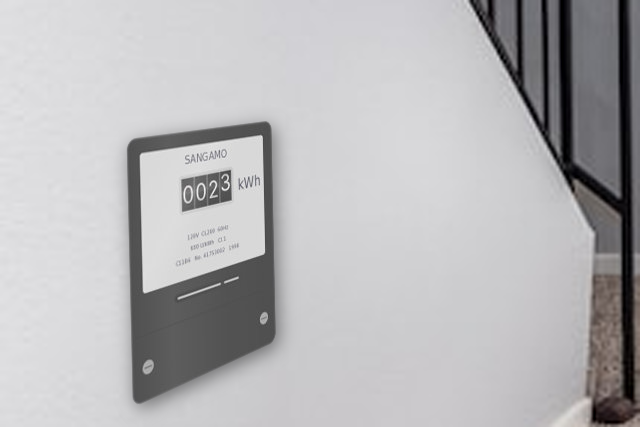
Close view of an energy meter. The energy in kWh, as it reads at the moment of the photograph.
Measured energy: 23 kWh
